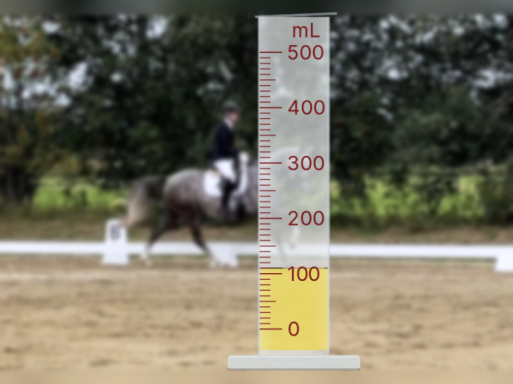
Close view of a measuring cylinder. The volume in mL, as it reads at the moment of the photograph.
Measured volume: 110 mL
